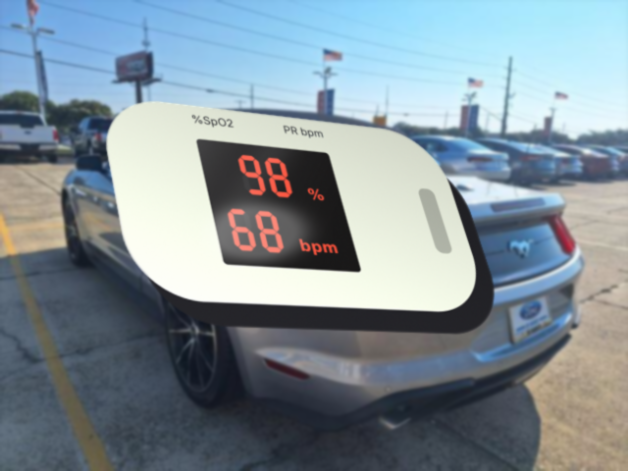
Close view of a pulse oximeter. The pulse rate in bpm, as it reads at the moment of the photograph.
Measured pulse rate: 68 bpm
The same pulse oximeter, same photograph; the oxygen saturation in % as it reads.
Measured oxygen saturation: 98 %
